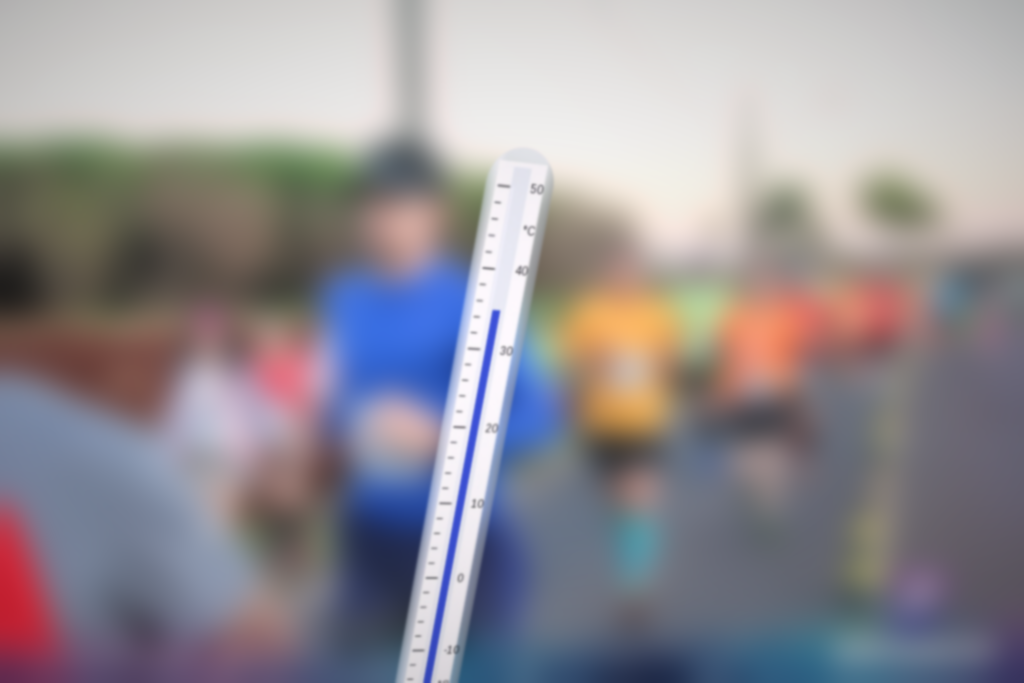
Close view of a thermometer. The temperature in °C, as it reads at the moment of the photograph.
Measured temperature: 35 °C
